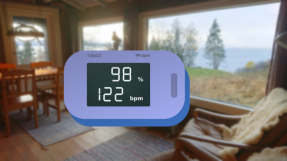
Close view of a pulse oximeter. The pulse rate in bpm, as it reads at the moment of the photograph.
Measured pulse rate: 122 bpm
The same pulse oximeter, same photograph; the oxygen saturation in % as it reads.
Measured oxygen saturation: 98 %
